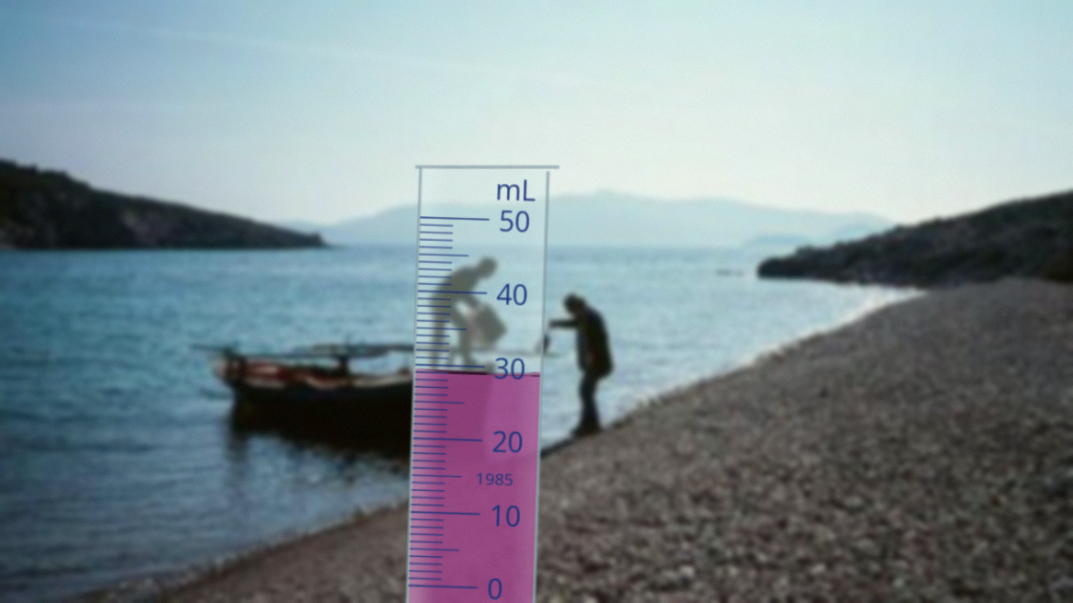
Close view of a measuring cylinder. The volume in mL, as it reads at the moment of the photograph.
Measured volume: 29 mL
